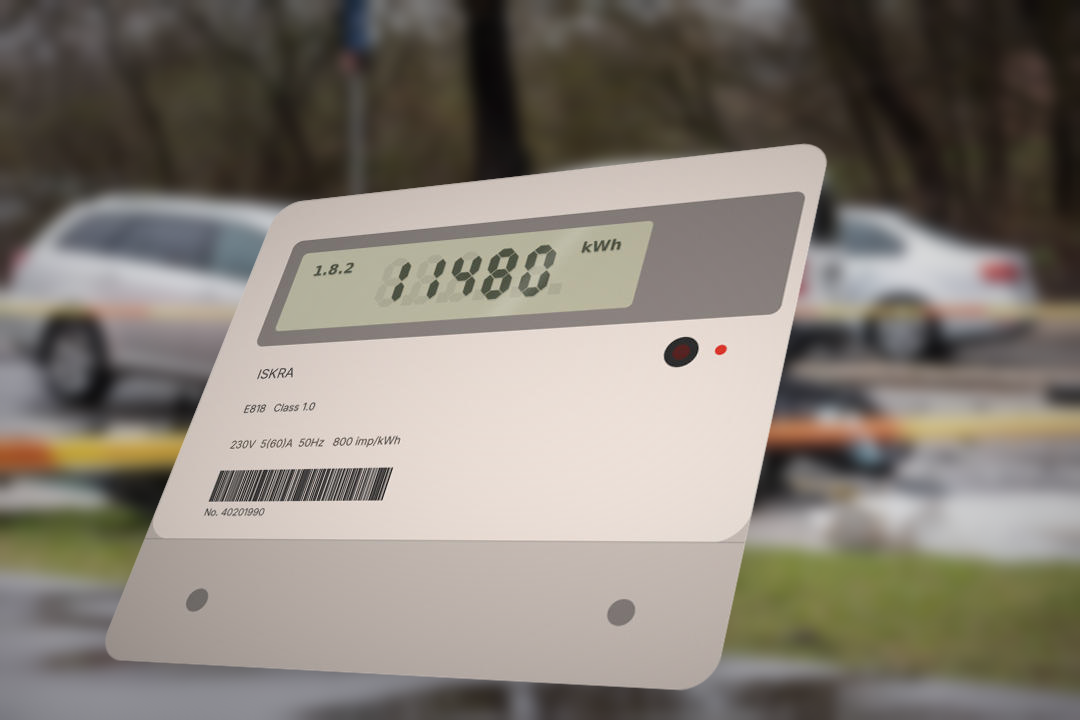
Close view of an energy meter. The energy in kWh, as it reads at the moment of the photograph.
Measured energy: 11480 kWh
